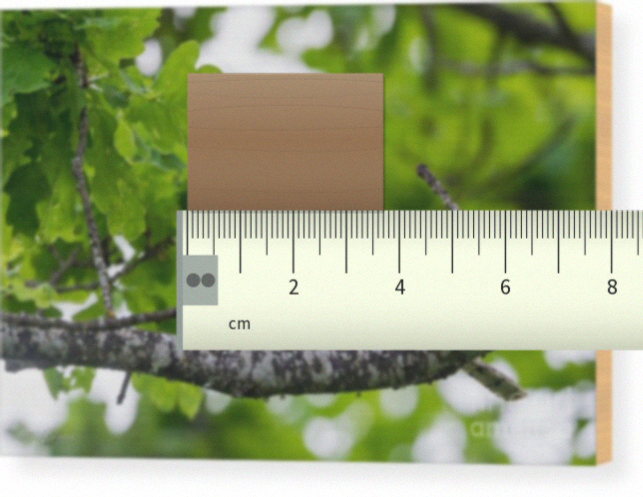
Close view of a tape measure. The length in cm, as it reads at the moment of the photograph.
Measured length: 3.7 cm
